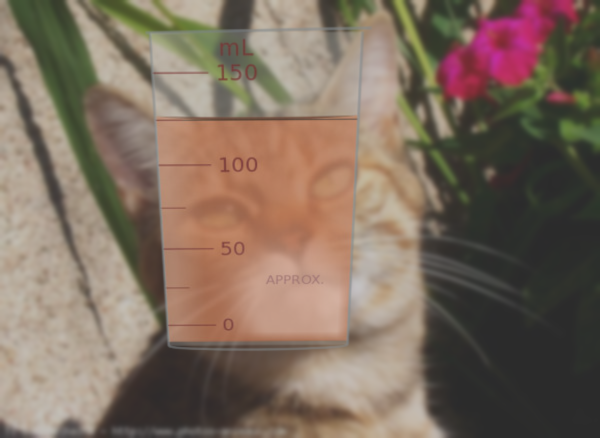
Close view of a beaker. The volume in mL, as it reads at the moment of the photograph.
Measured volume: 125 mL
